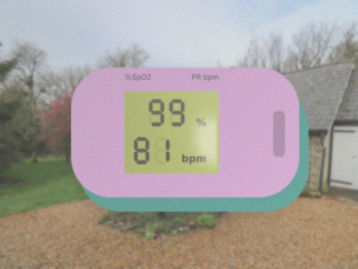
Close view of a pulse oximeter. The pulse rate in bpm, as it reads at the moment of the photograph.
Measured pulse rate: 81 bpm
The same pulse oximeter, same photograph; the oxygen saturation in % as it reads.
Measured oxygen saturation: 99 %
